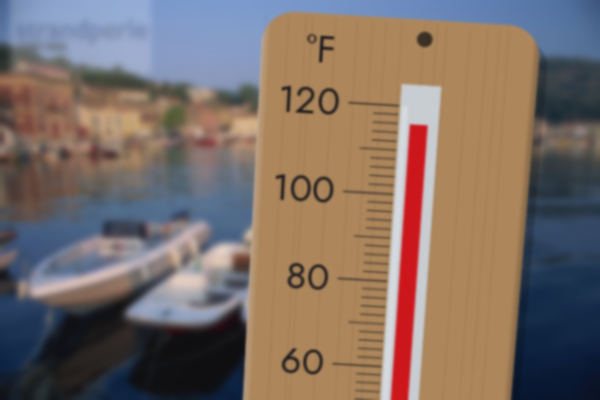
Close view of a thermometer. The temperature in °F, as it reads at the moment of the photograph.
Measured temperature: 116 °F
